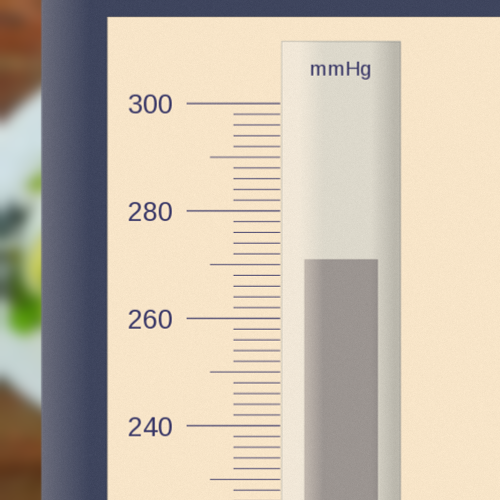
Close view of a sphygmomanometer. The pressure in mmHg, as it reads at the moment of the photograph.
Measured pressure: 271 mmHg
